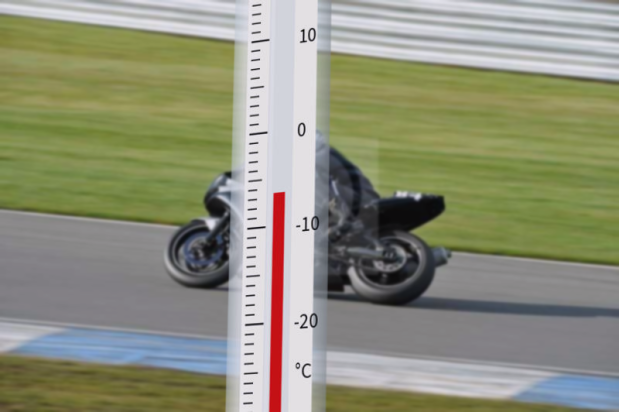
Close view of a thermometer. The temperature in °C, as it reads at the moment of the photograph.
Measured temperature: -6.5 °C
